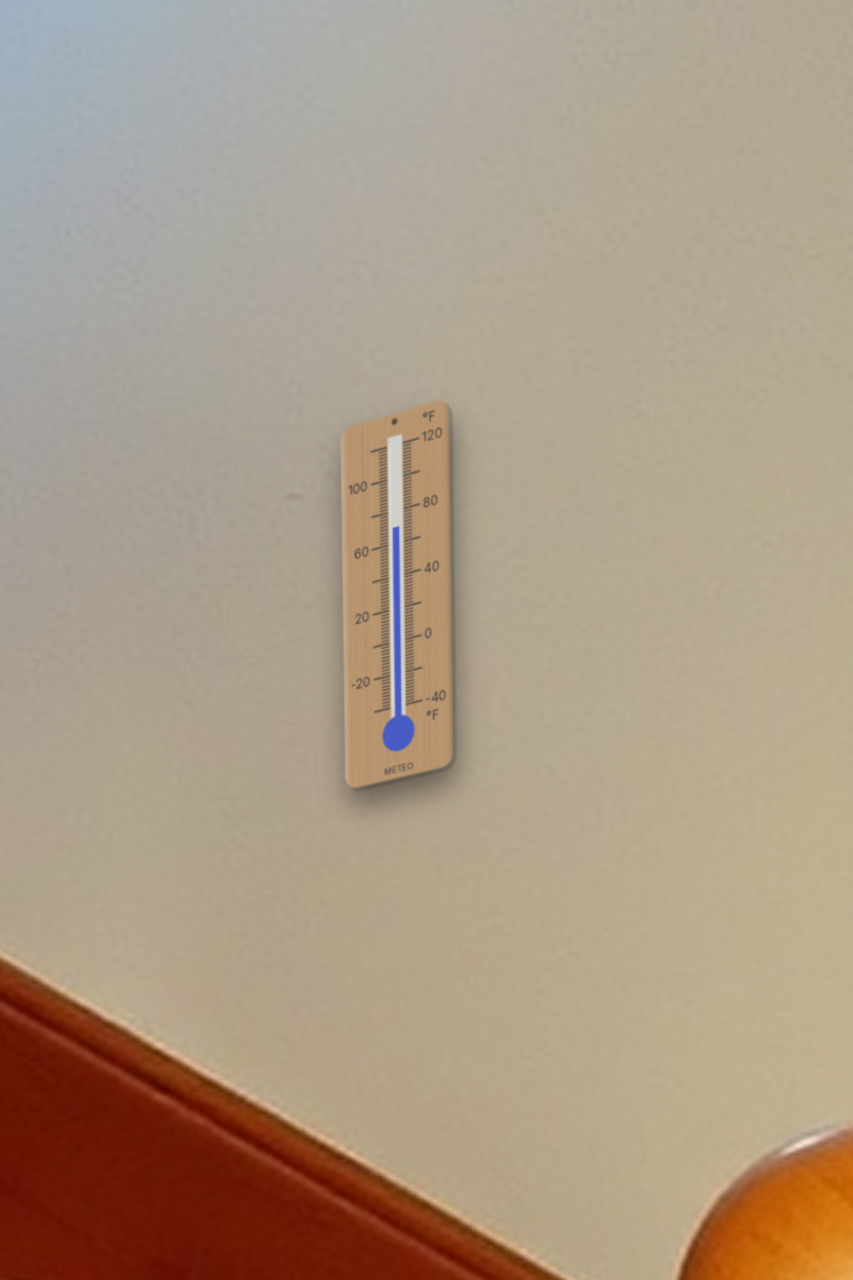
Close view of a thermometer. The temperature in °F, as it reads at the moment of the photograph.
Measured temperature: 70 °F
